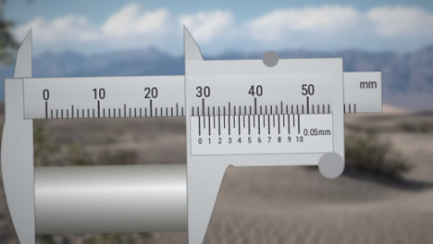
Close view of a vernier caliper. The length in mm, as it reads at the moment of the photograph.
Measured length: 29.2 mm
